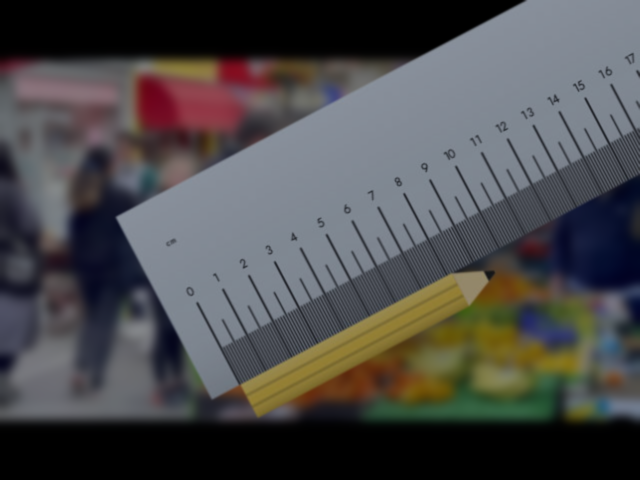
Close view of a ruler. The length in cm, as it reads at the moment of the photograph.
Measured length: 9.5 cm
